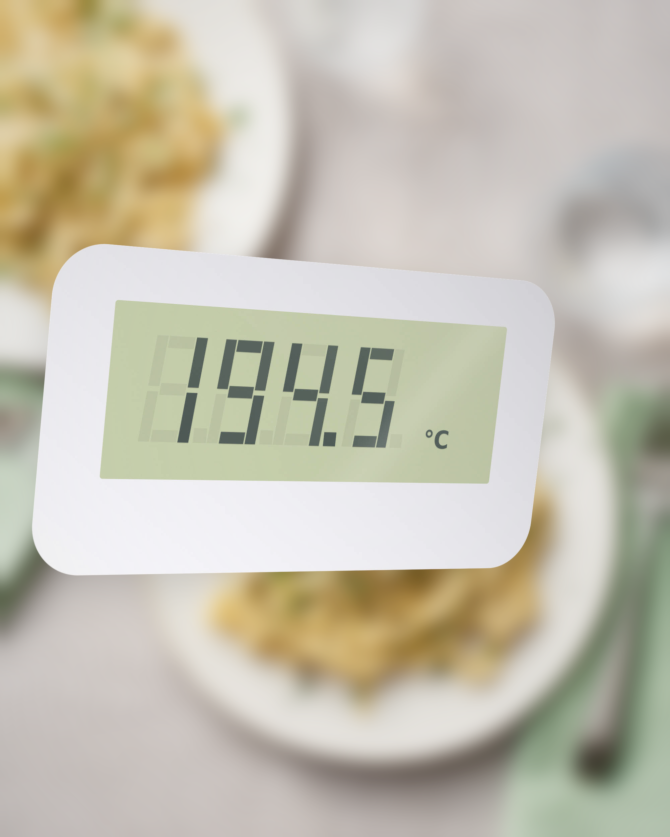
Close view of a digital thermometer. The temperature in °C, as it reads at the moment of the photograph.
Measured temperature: 194.5 °C
